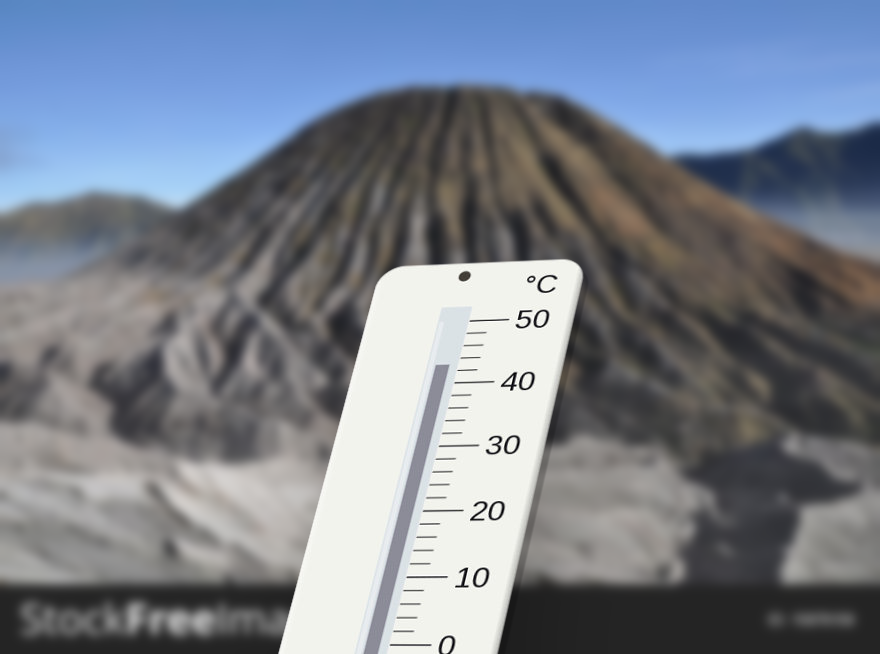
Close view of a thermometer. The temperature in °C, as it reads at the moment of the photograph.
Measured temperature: 43 °C
